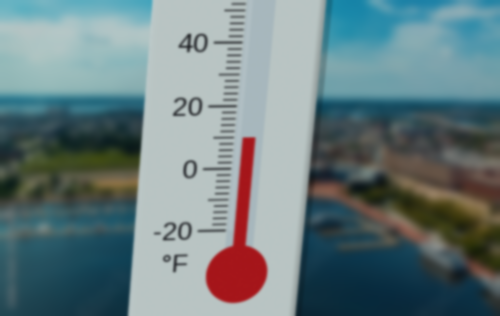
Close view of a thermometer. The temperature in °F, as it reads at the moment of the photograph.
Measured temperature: 10 °F
